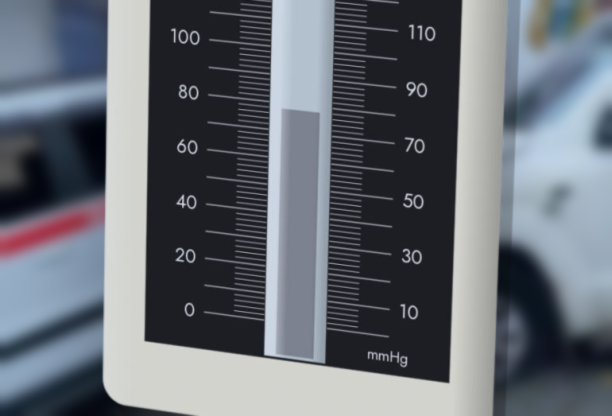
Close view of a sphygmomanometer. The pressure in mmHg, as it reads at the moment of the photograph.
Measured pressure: 78 mmHg
